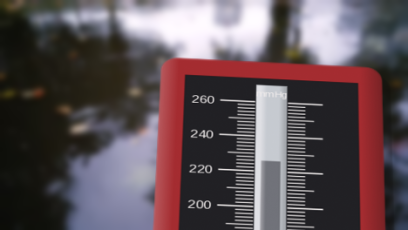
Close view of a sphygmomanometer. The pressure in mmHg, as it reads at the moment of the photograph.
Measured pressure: 226 mmHg
